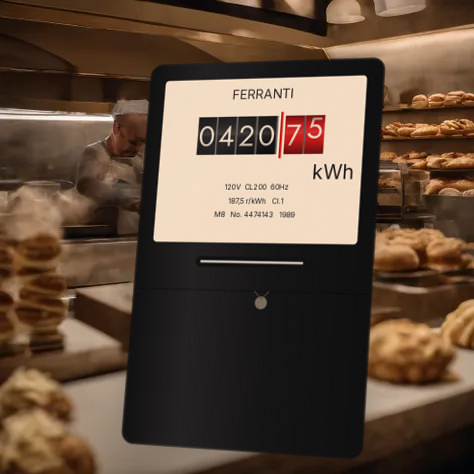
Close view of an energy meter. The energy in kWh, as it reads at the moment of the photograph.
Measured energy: 420.75 kWh
